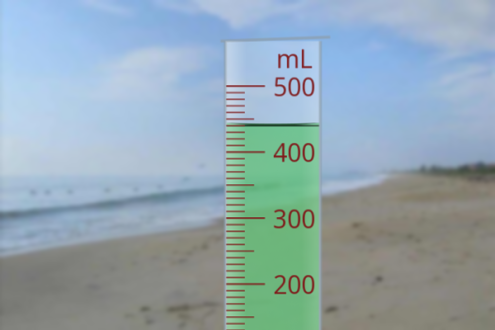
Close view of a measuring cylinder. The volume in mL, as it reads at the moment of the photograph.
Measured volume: 440 mL
